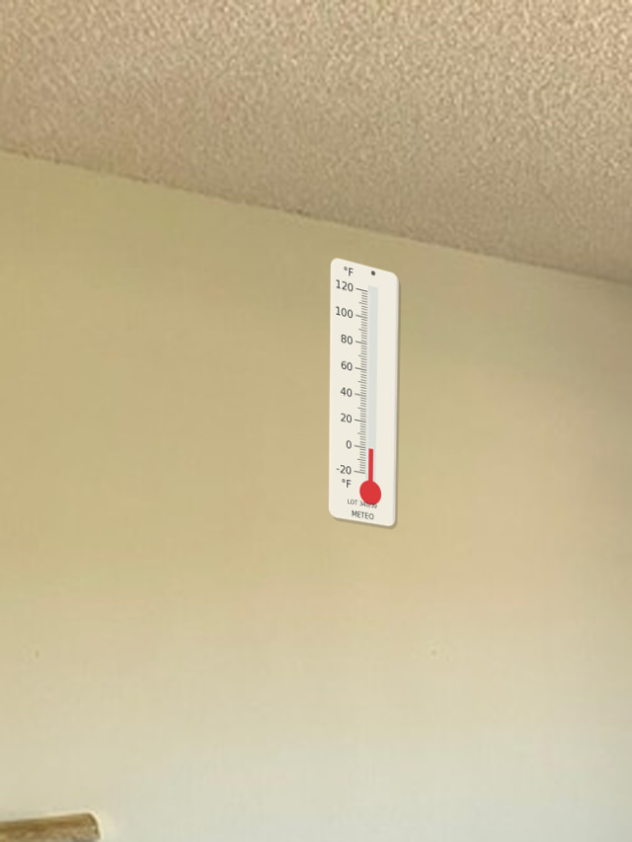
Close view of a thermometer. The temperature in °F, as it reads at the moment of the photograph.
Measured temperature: 0 °F
